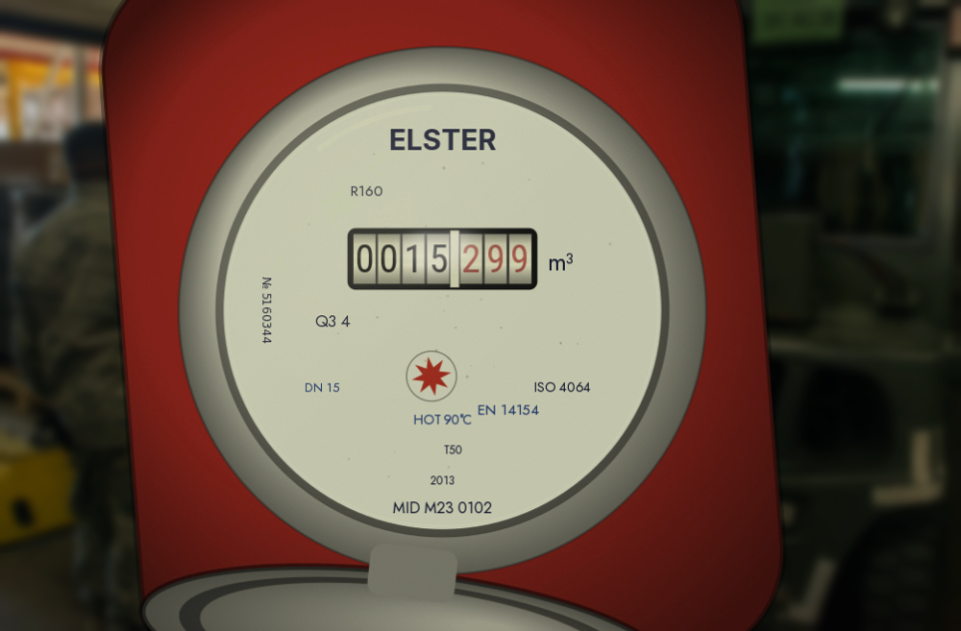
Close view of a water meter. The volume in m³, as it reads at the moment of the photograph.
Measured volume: 15.299 m³
